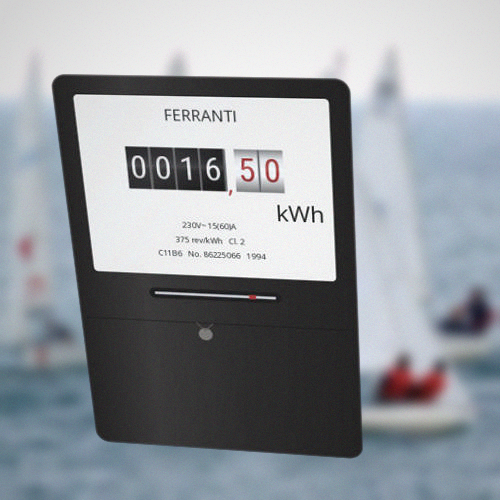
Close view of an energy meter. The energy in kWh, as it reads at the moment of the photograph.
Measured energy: 16.50 kWh
